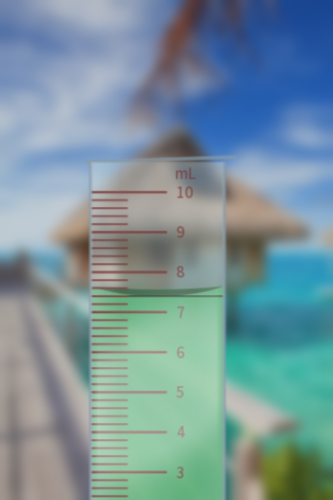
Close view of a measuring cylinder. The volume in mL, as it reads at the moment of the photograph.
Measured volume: 7.4 mL
